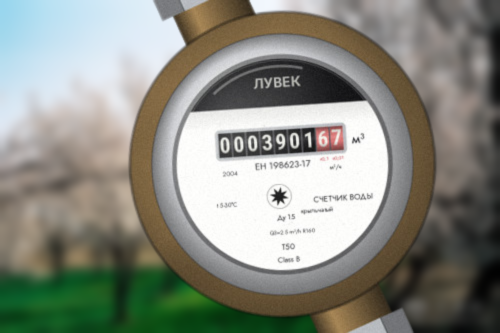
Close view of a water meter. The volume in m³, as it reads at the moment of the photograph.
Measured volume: 3901.67 m³
